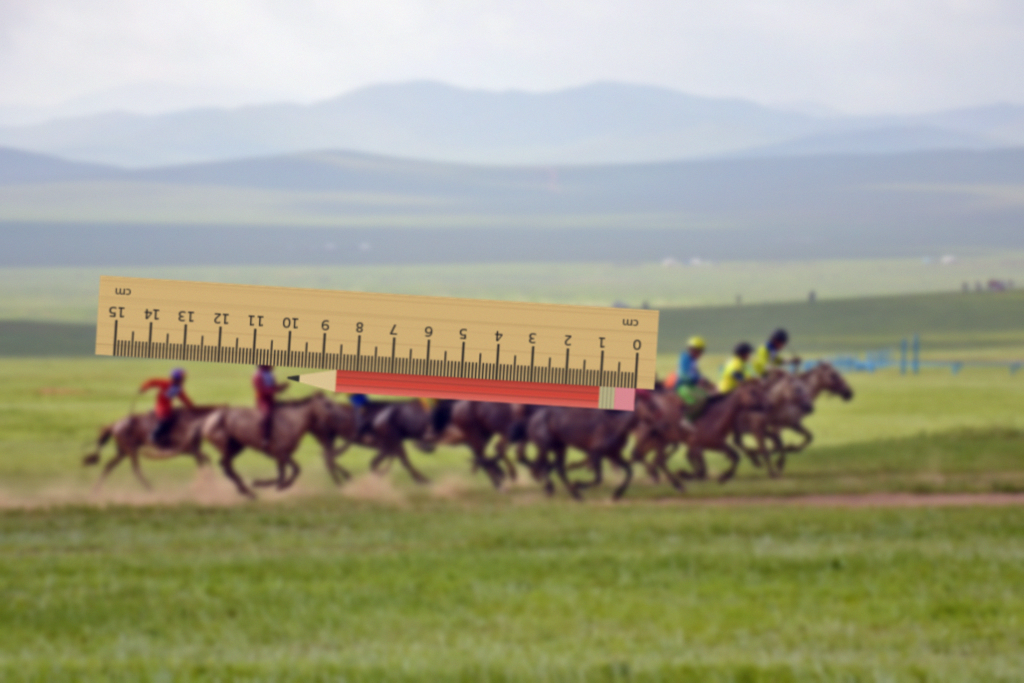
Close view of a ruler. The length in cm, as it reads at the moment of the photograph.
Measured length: 10 cm
